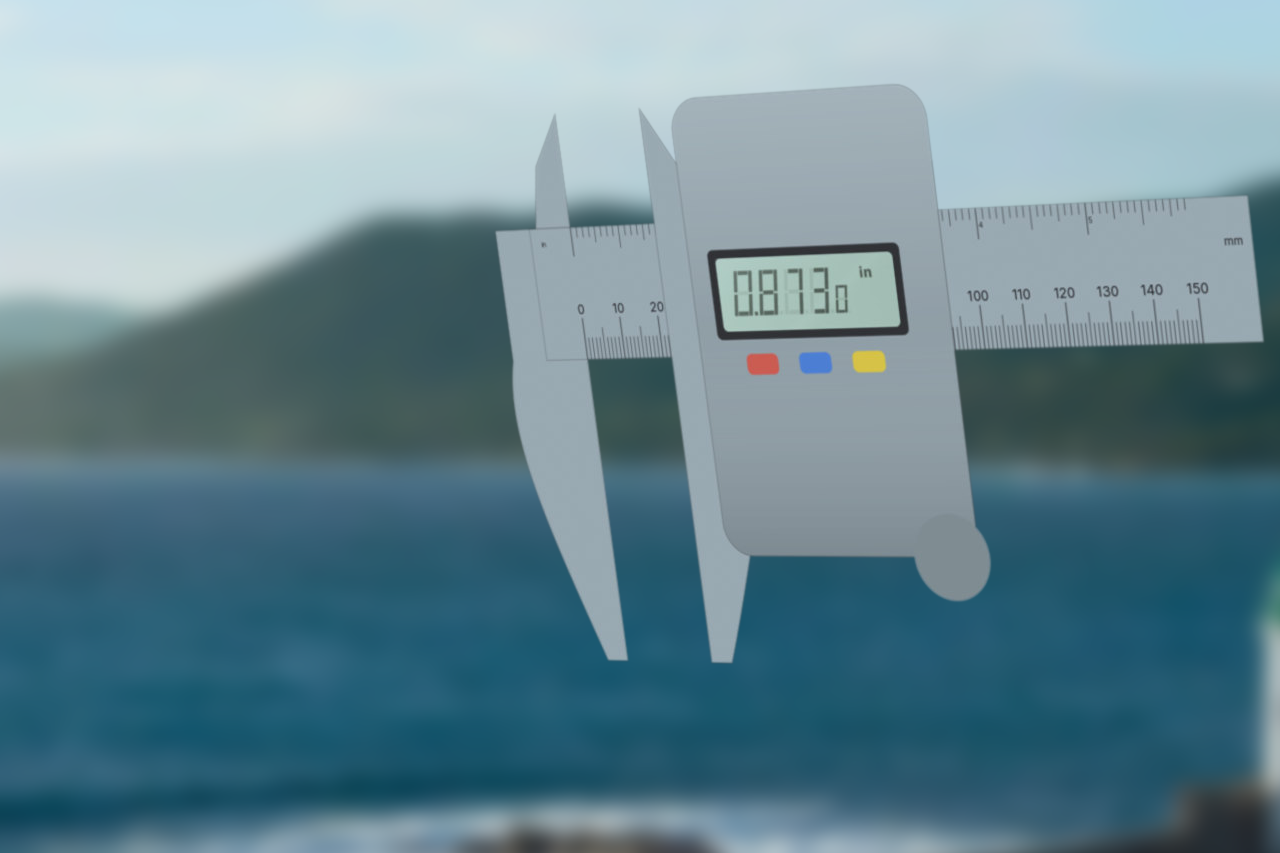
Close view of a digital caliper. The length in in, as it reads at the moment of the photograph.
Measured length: 0.8730 in
